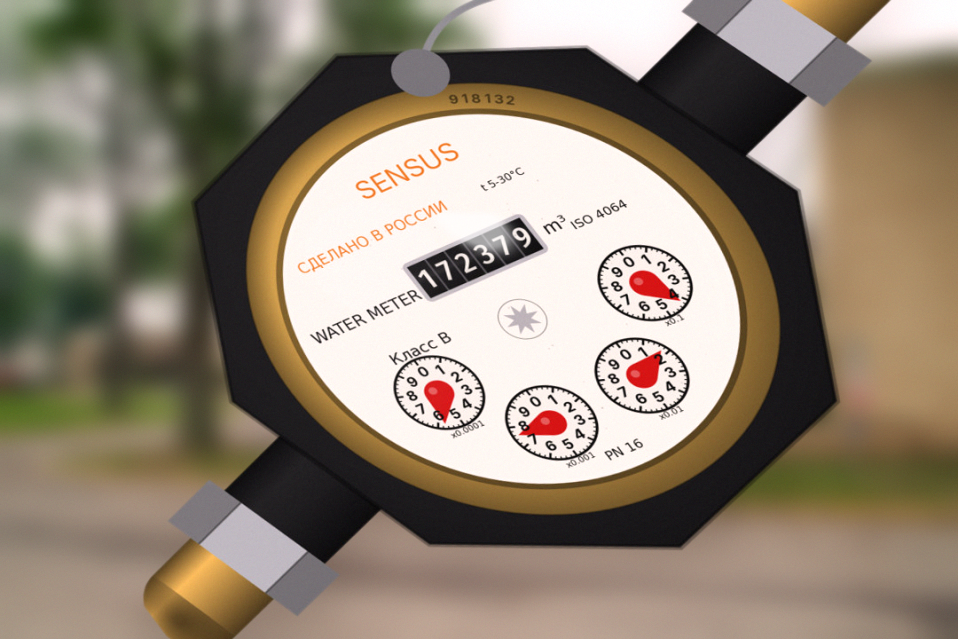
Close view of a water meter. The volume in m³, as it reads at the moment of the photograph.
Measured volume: 172379.4175 m³
